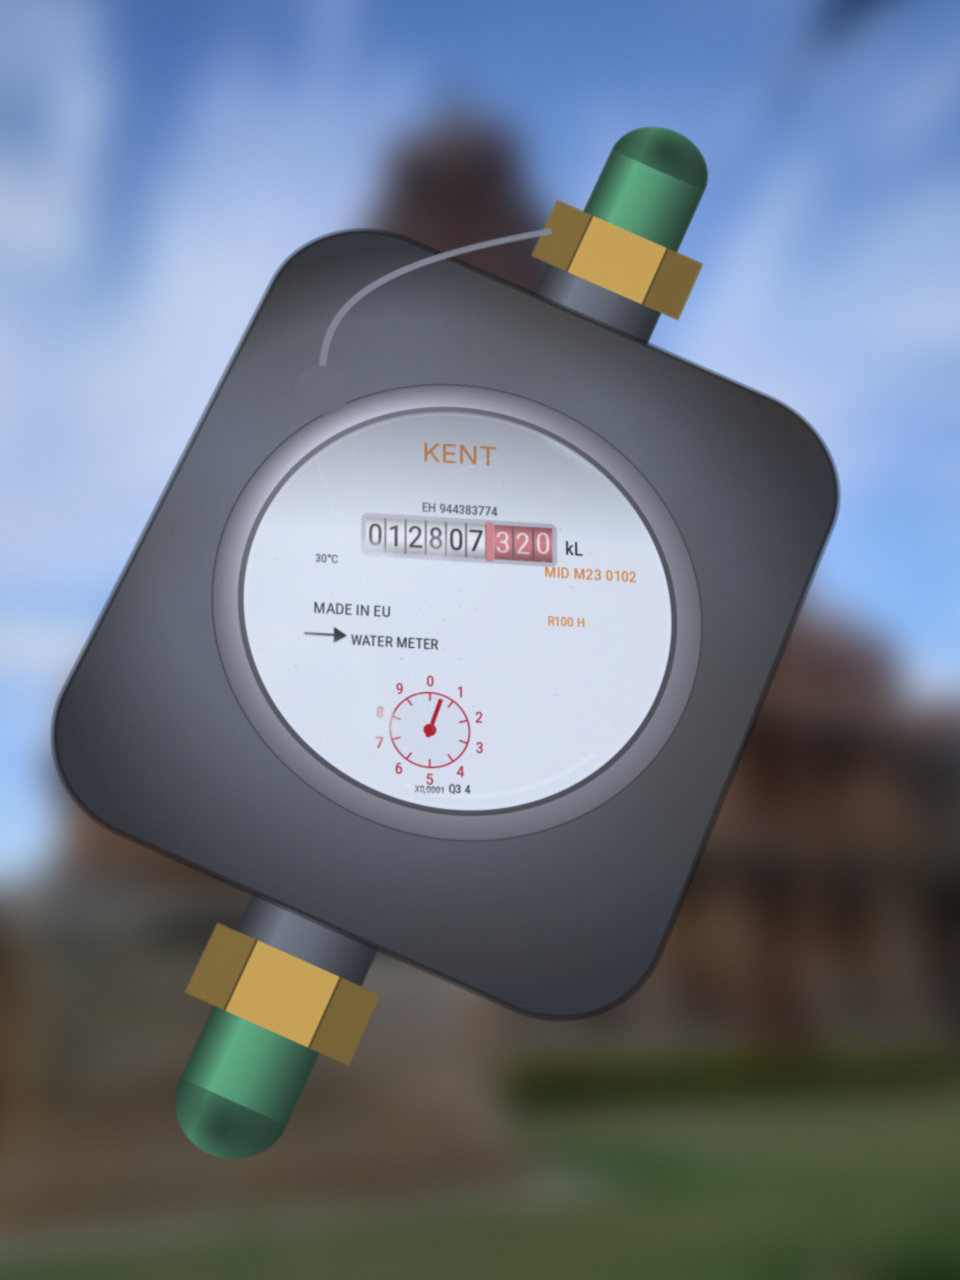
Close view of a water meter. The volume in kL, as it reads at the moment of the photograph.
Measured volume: 12807.3200 kL
